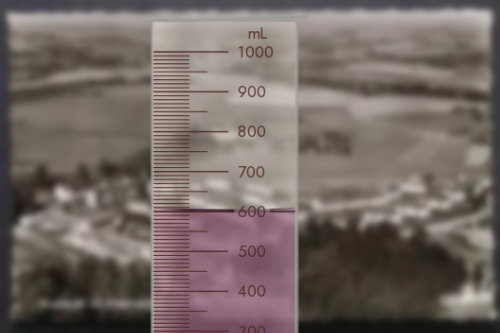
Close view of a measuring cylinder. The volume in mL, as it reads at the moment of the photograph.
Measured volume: 600 mL
